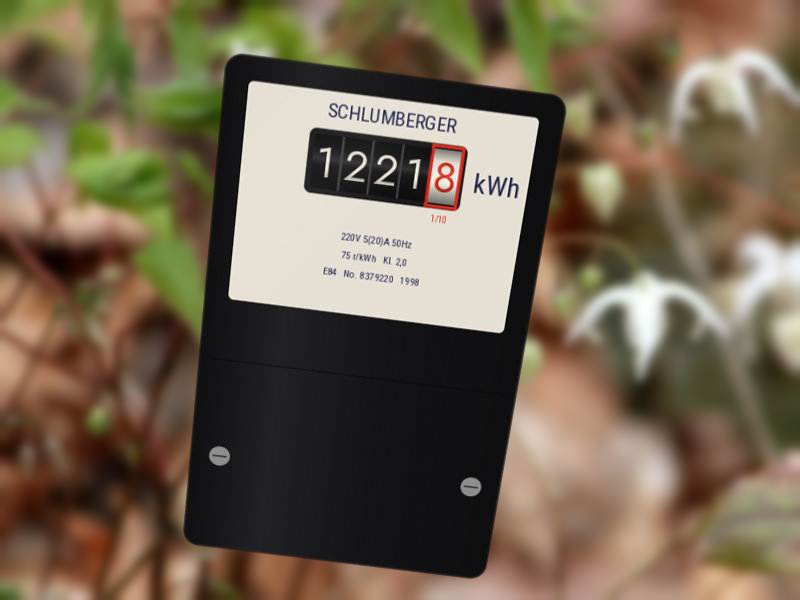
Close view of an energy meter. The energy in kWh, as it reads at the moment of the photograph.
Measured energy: 1221.8 kWh
